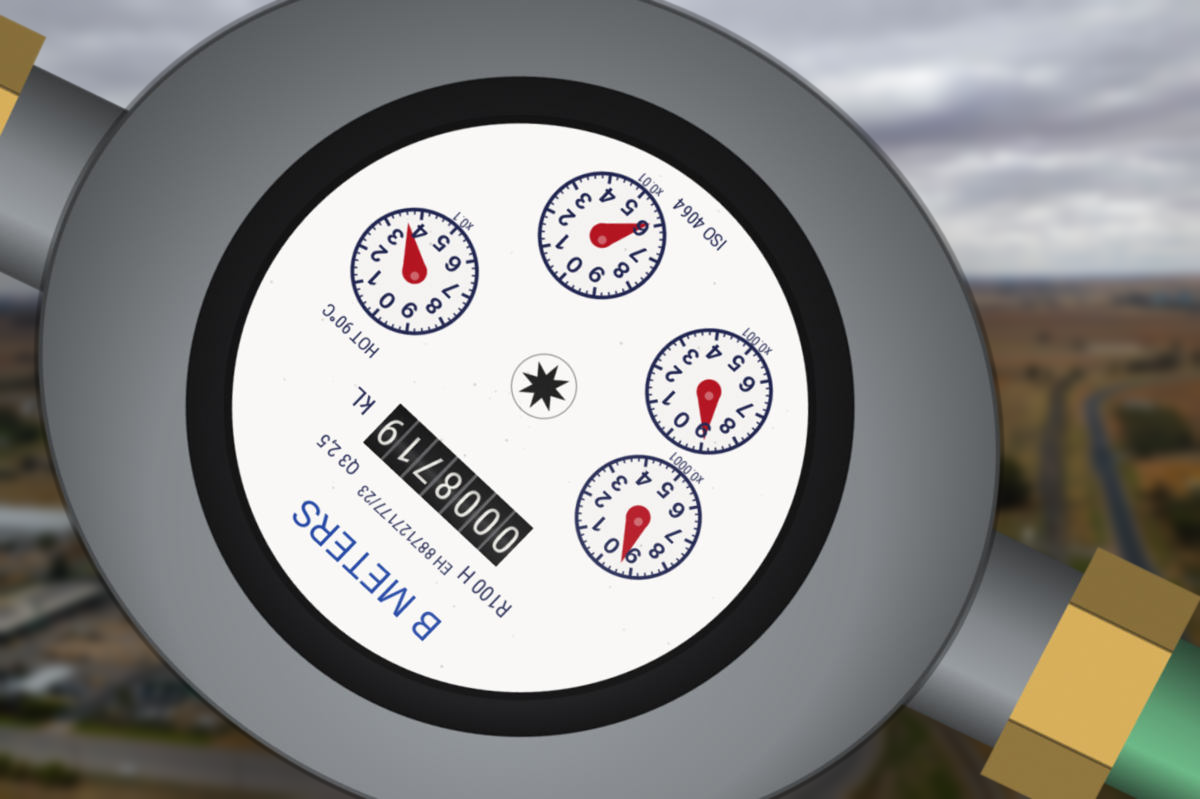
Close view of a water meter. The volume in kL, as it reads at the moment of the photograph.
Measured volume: 8719.3589 kL
